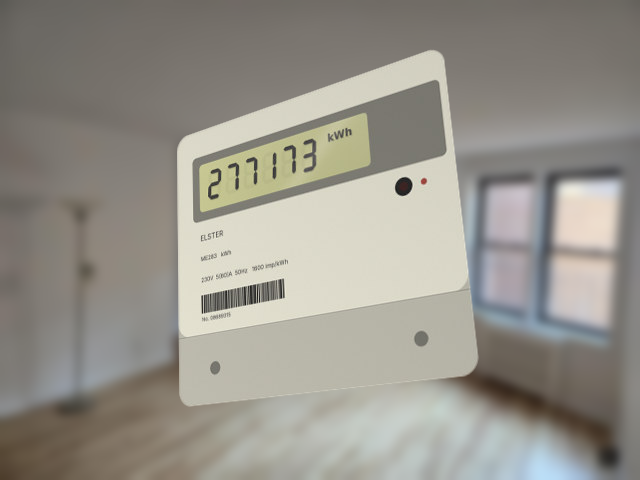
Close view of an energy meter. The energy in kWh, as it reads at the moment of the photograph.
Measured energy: 277173 kWh
